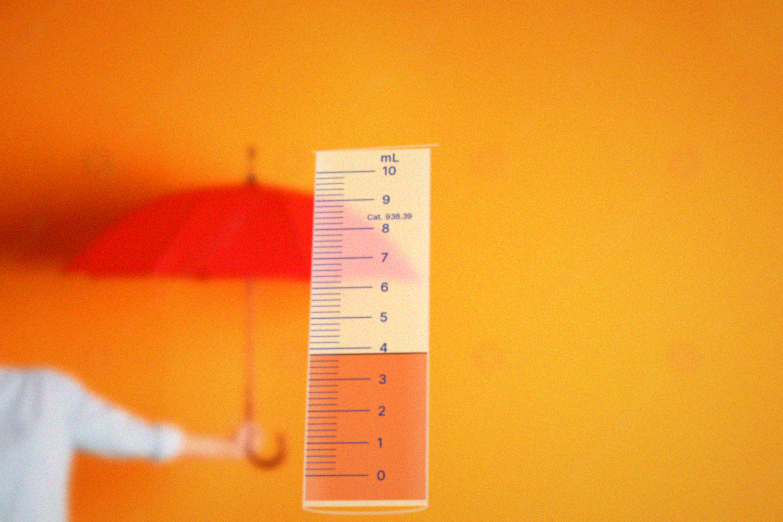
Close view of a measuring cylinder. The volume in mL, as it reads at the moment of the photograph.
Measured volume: 3.8 mL
